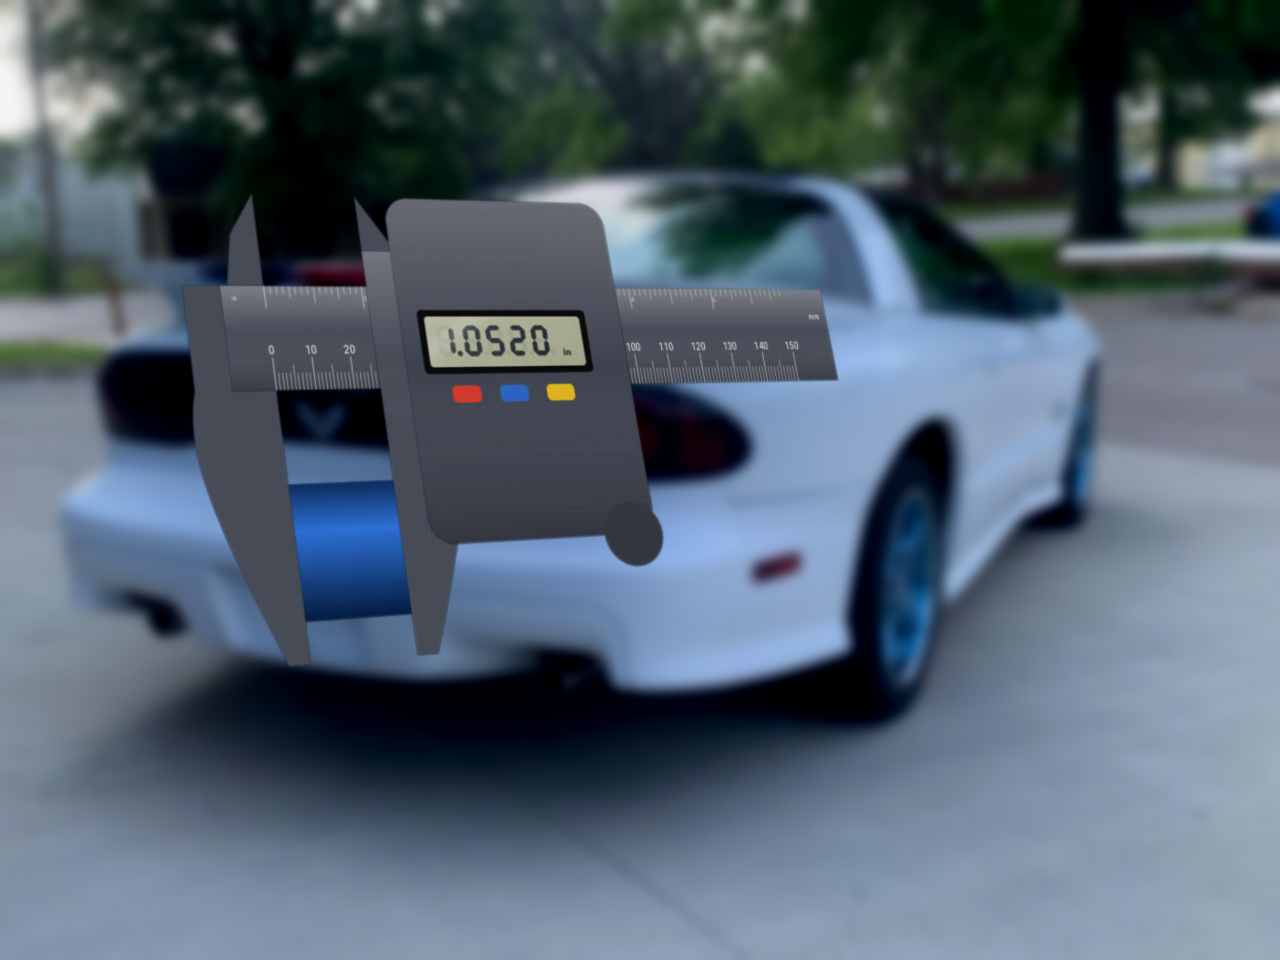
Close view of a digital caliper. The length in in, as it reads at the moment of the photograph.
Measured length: 1.0520 in
